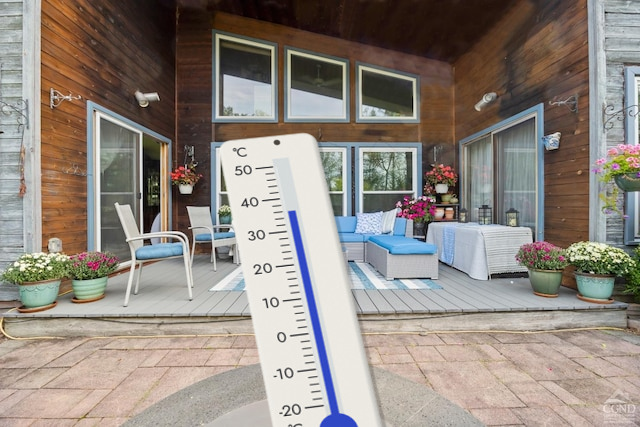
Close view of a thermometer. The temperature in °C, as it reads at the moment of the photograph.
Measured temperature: 36 °C
